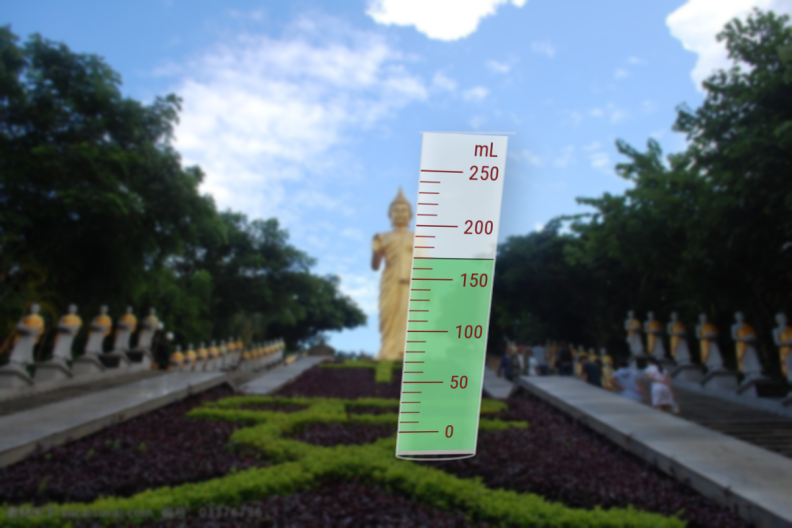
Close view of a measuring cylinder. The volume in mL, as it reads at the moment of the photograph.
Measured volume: 170 mL
